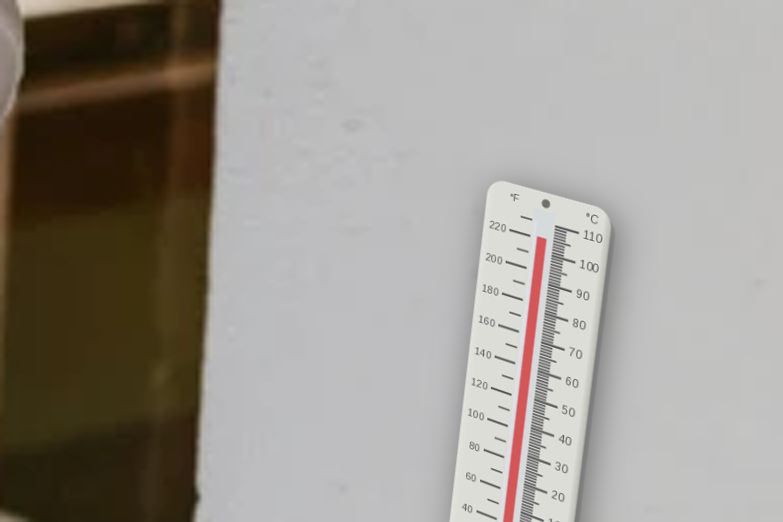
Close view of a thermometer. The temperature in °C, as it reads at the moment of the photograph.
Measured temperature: 105 °C
